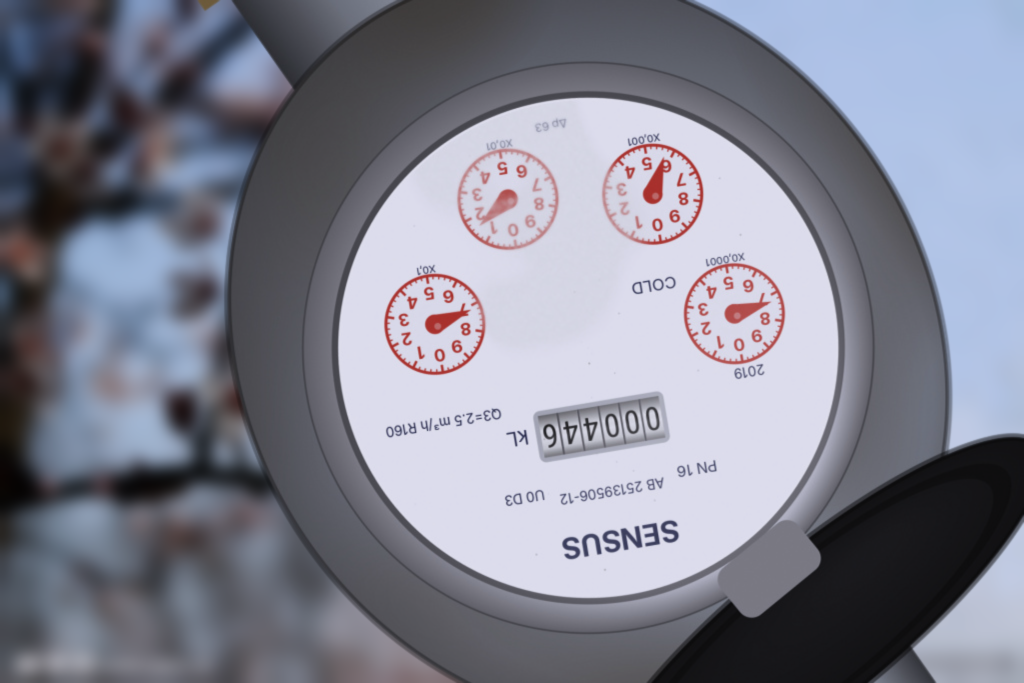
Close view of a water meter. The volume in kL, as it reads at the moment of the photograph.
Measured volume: 446.7157 kL
